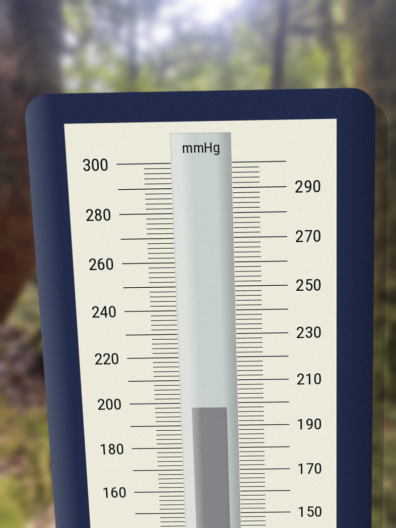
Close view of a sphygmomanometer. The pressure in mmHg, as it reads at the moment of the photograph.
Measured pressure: 198 mmHg
